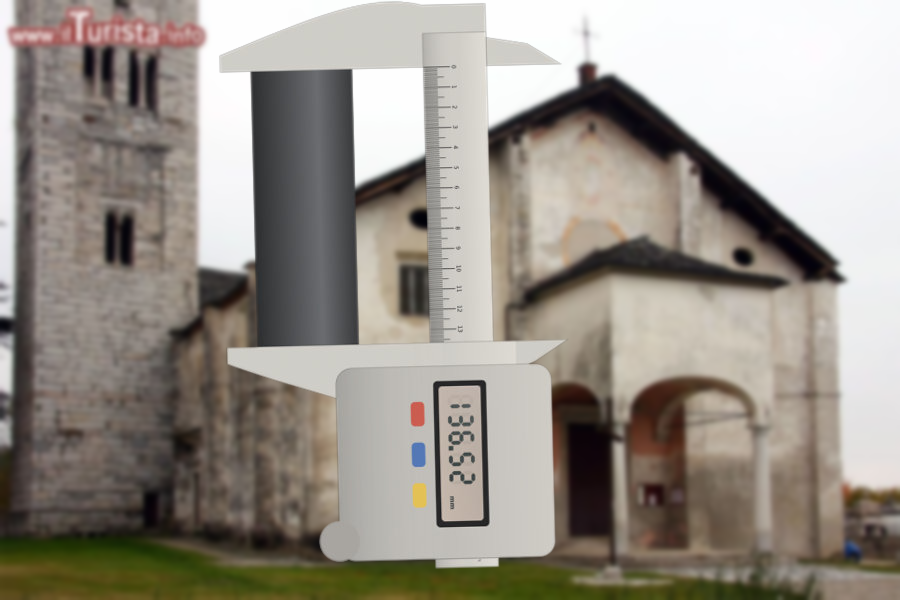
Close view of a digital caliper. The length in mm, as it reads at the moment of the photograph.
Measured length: 136.52 mm
